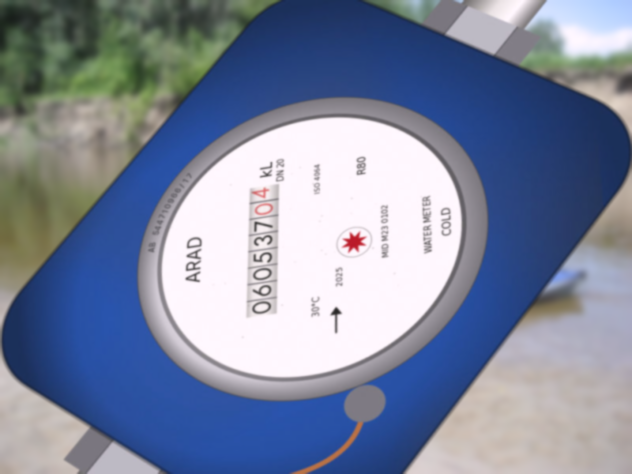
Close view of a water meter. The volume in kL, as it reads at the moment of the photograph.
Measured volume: 60537.04 kL
